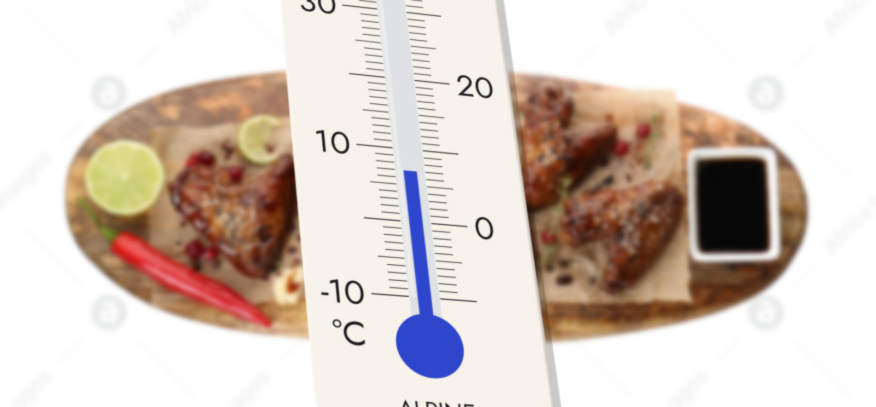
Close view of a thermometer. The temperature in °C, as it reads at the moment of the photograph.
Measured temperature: 7 °C
